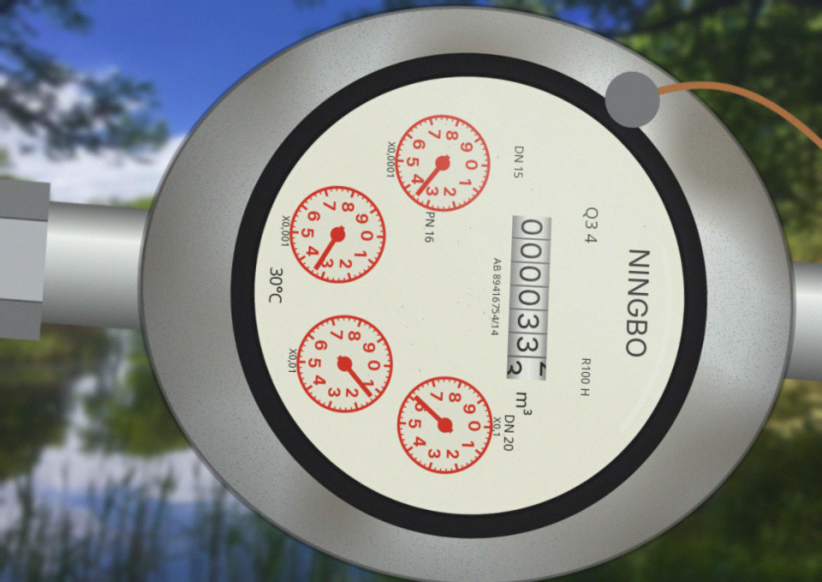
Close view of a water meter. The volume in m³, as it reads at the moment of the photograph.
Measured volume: 332.6133 m³
